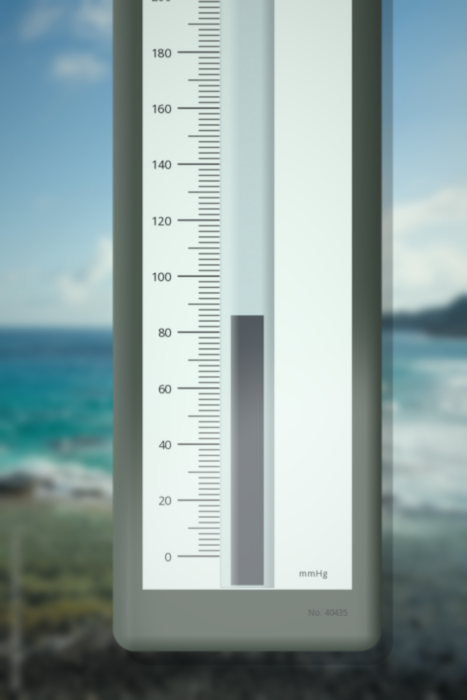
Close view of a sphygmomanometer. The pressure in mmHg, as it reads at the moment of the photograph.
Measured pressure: 86 mmHg
